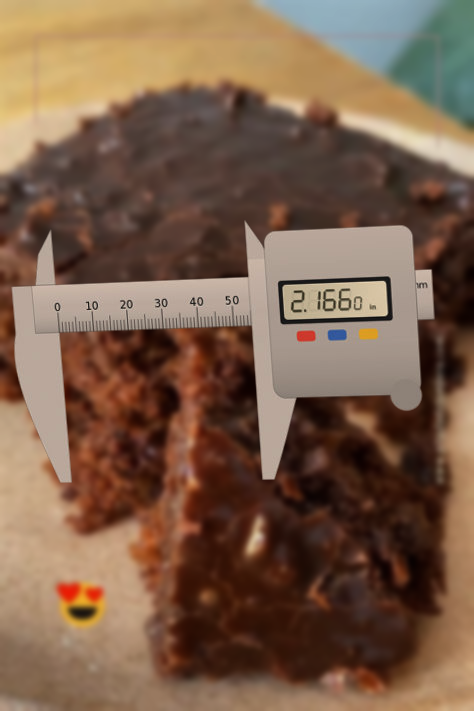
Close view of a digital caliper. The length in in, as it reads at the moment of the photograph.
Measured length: 2.1660 in
